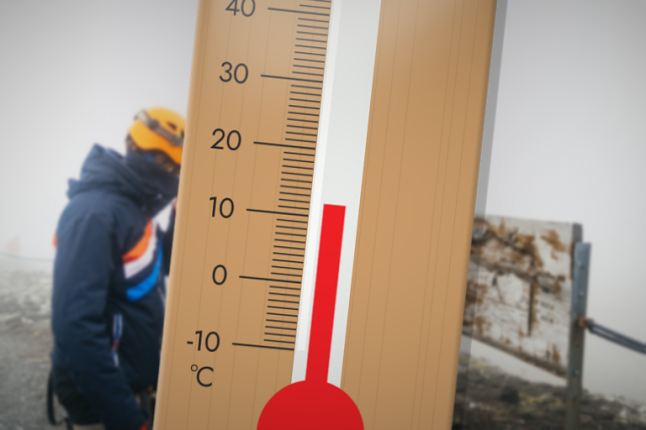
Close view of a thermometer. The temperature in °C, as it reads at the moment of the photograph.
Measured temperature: 12 °C
